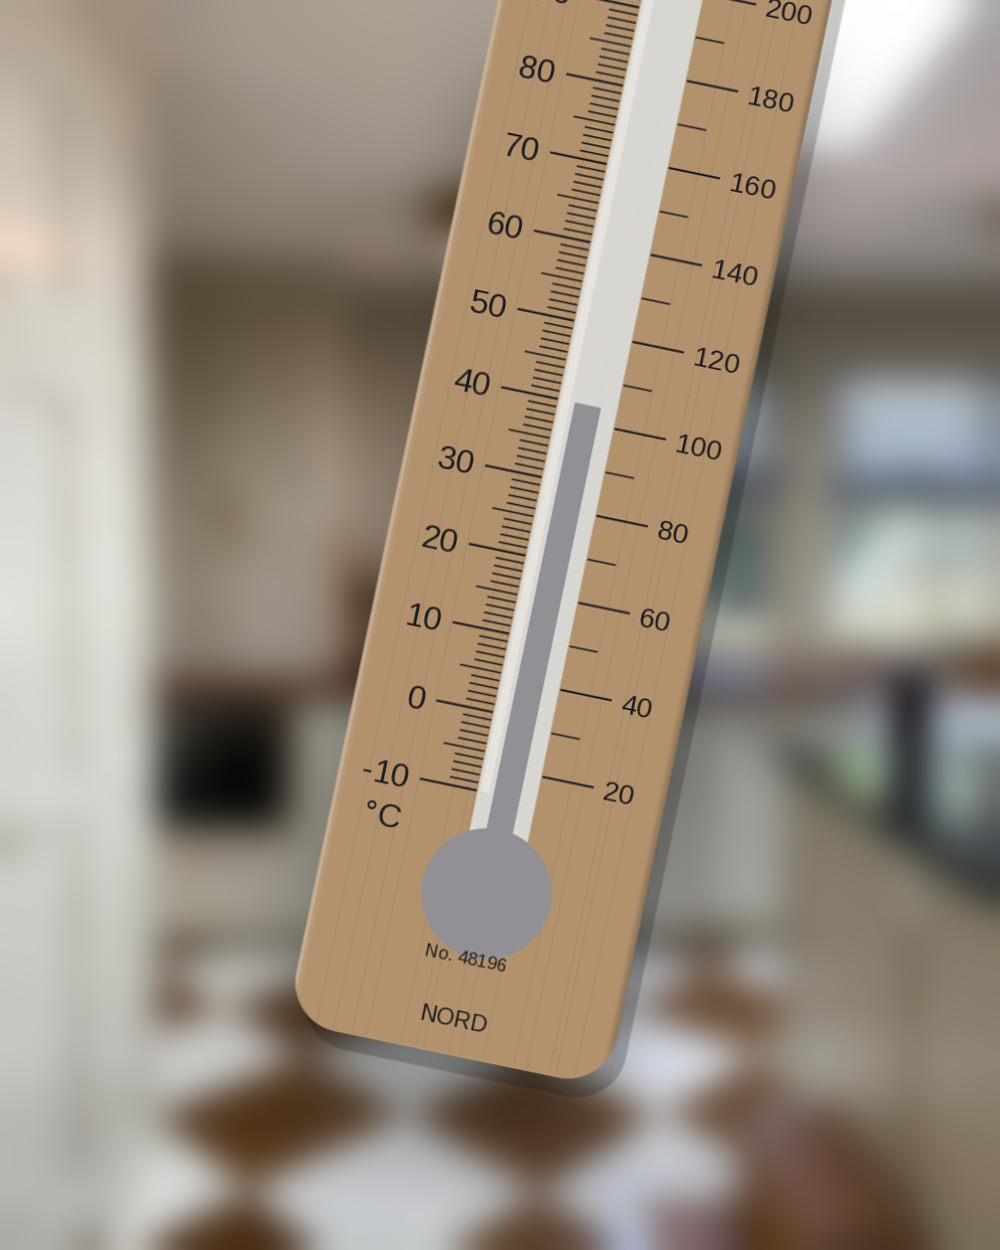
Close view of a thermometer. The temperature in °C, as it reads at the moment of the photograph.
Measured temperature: 40 °C
